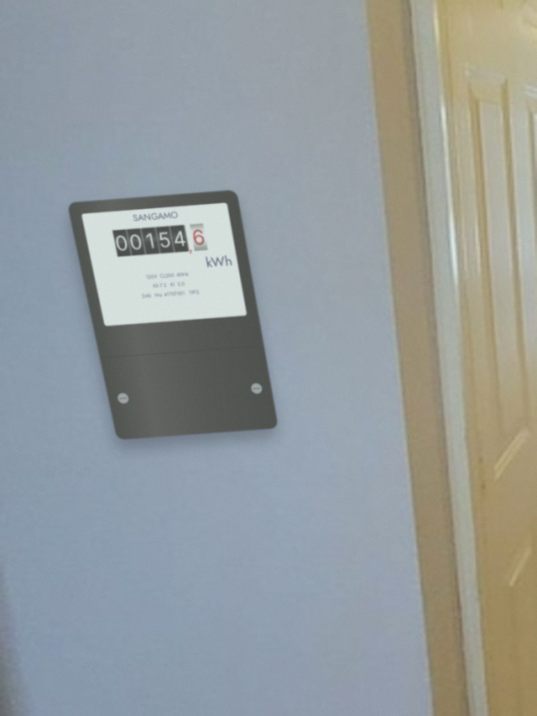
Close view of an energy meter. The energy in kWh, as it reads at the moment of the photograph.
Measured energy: 154.6 kWh
